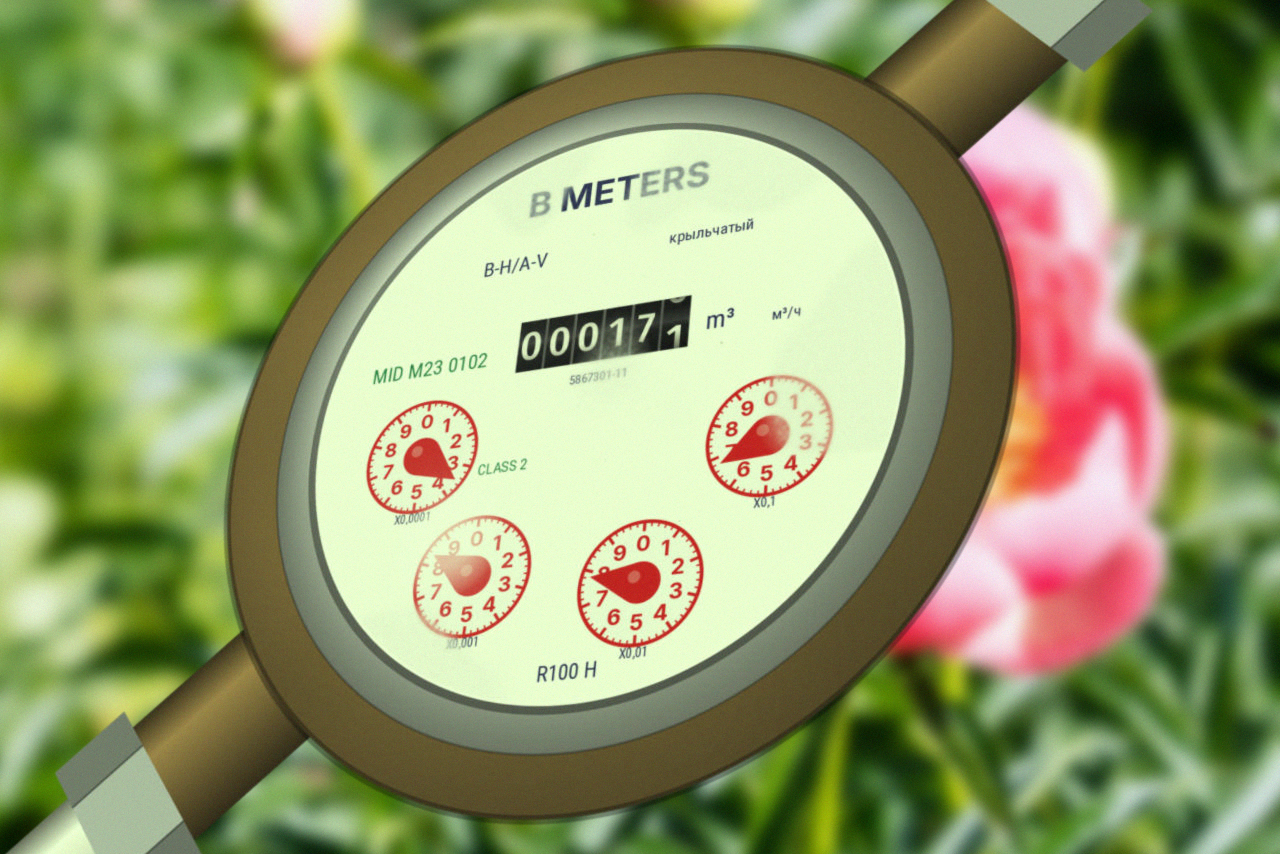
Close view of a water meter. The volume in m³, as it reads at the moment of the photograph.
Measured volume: 170.6783 m³
